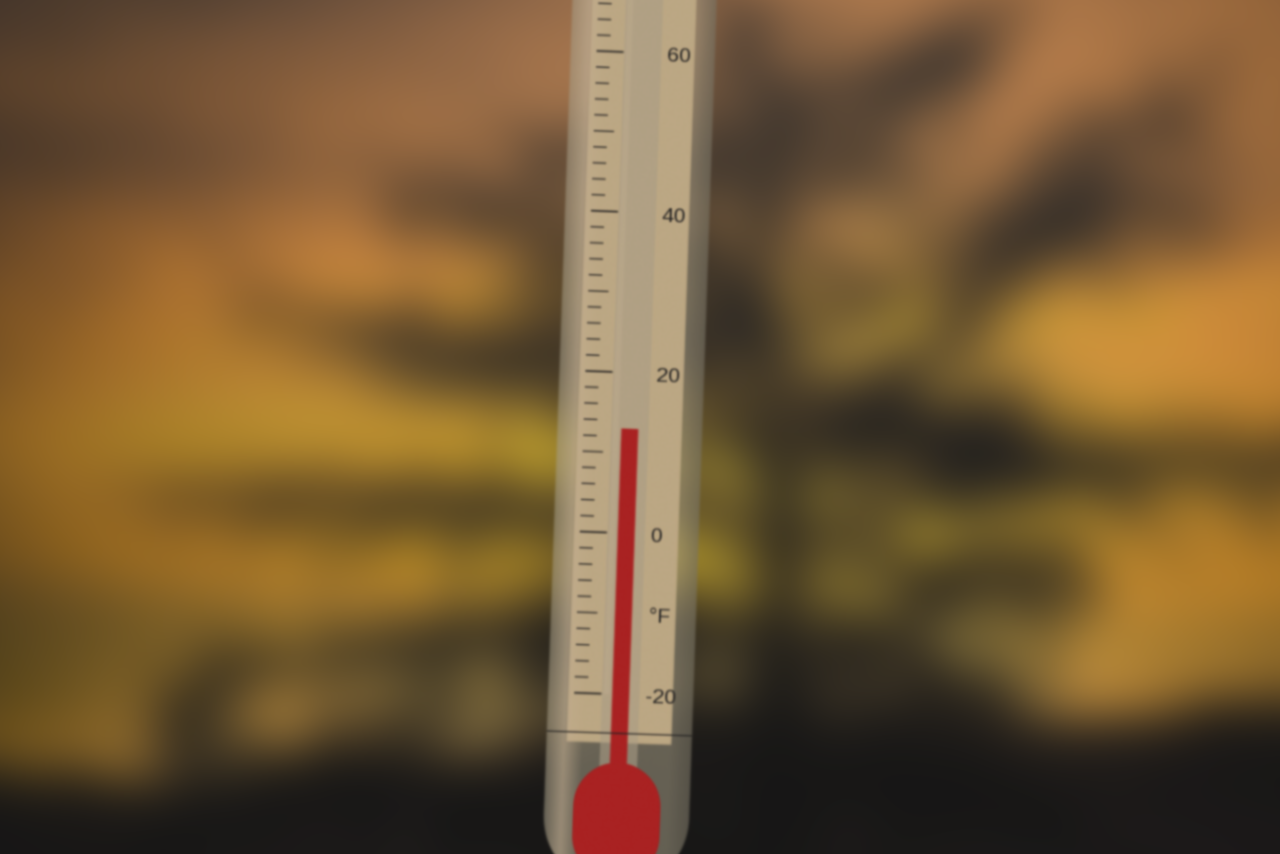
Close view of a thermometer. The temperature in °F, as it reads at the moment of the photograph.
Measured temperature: 13 °F
